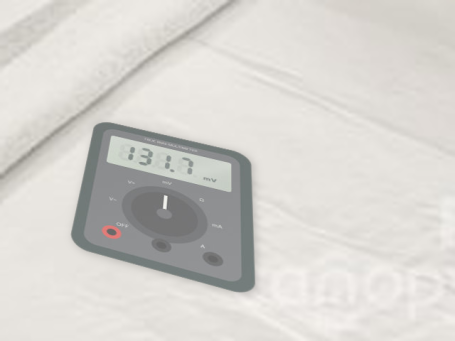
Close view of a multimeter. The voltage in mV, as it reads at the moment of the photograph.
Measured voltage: 131.7 mV
